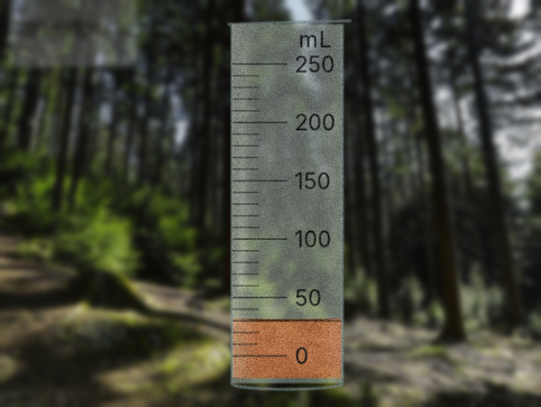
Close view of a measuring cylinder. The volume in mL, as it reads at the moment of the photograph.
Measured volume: 30 mL
